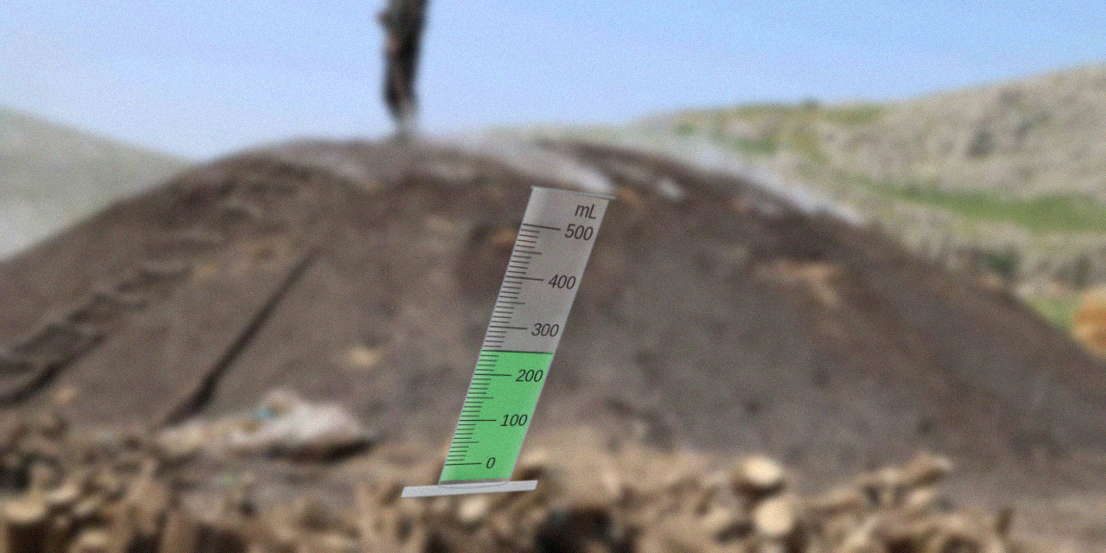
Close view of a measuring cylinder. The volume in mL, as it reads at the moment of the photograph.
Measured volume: 250 mL
